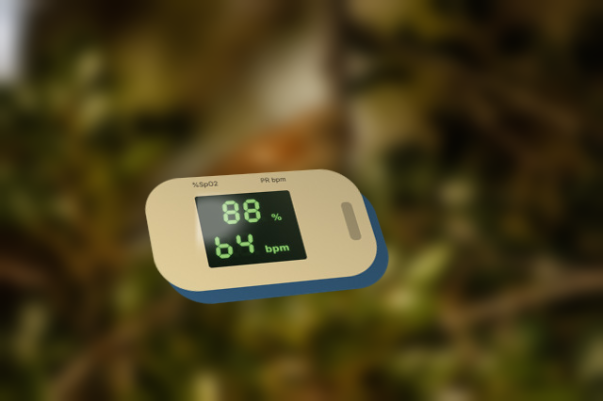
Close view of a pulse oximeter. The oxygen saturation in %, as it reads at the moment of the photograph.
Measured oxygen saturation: 88 %
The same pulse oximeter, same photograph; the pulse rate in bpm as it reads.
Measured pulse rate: 64 bpm
